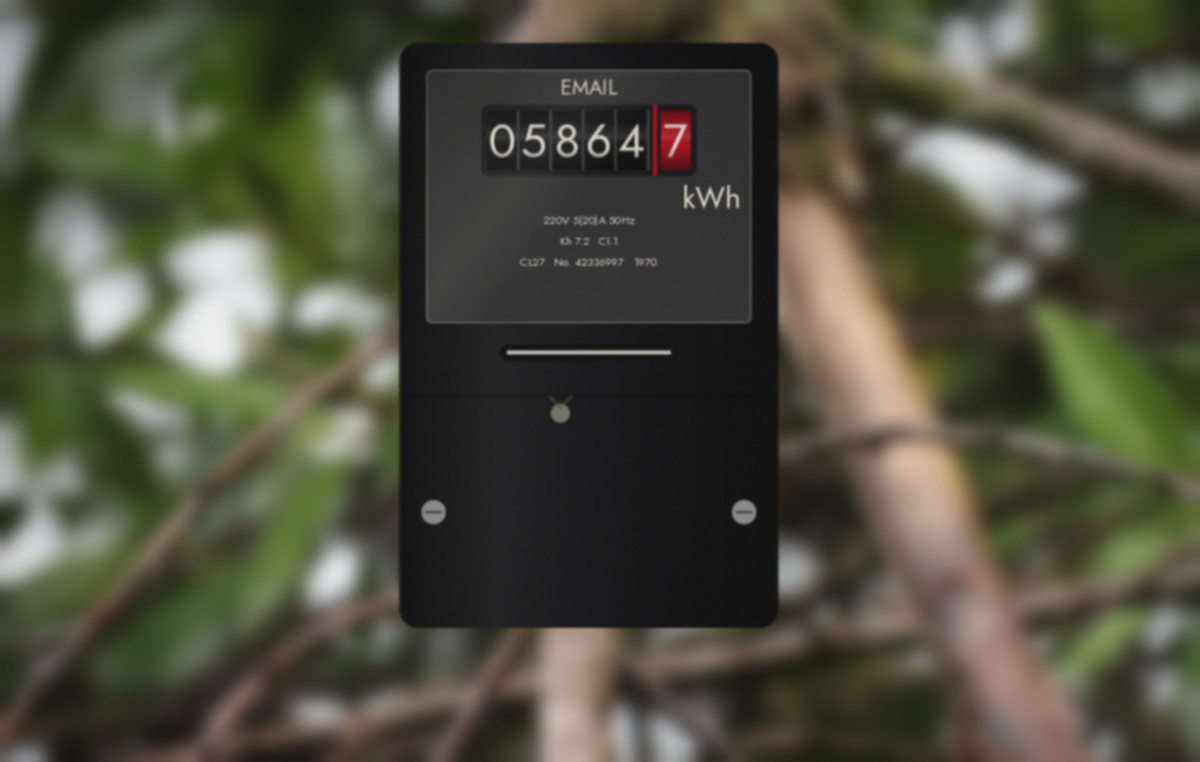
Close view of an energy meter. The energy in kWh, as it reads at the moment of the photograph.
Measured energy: 5864.7 kWh
